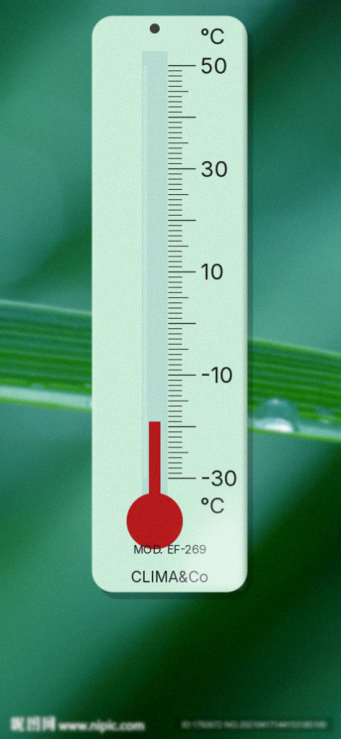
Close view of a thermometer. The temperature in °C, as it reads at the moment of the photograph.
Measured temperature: -19 °C
